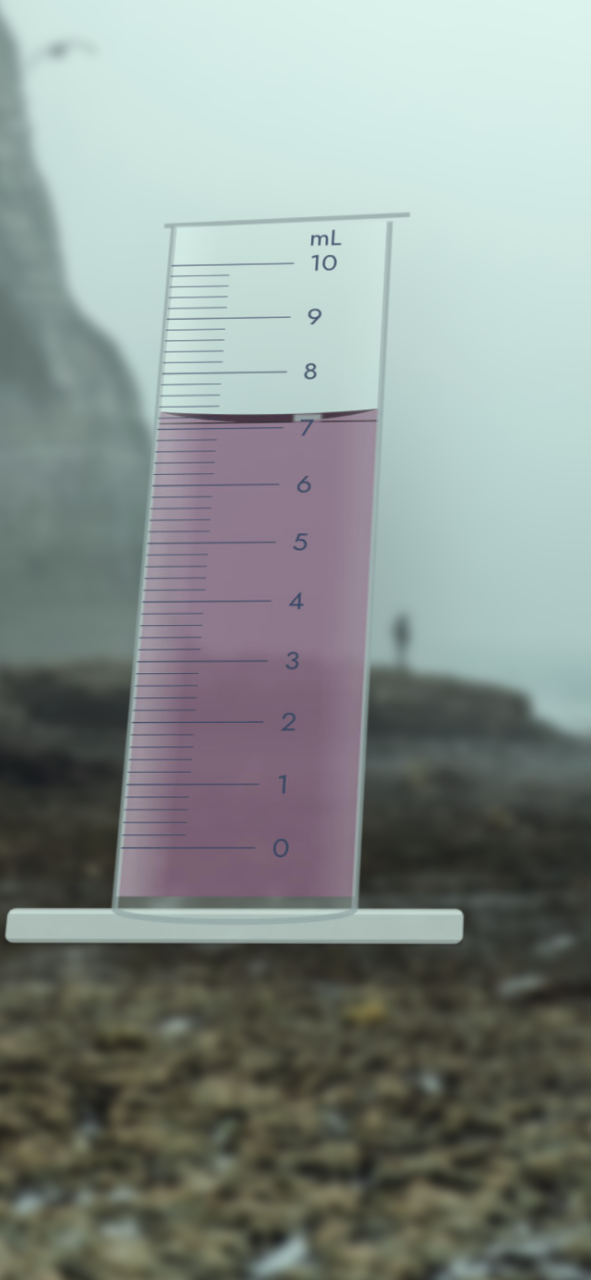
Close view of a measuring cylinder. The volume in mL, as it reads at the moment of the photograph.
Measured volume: 7.1 mL
